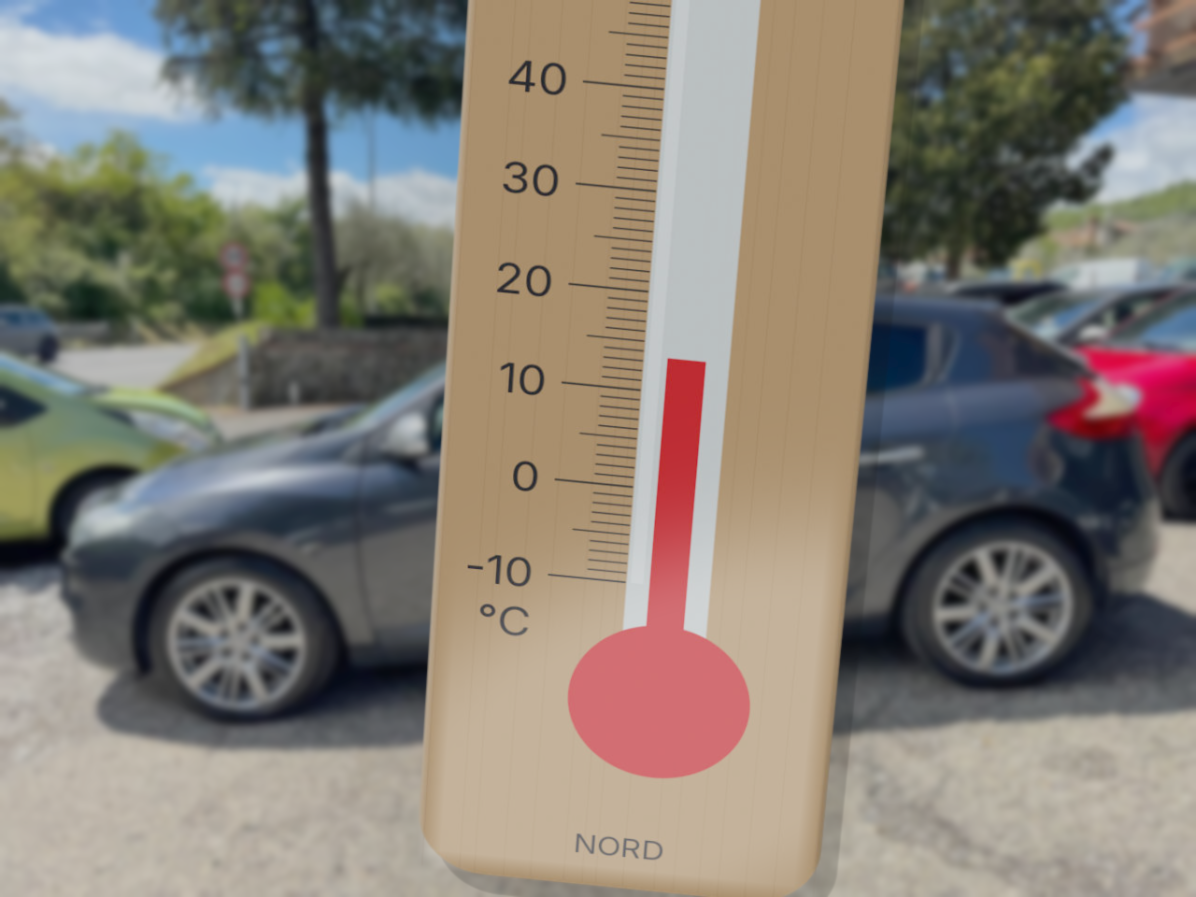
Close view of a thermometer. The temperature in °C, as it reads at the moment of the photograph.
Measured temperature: 13.5 °C
